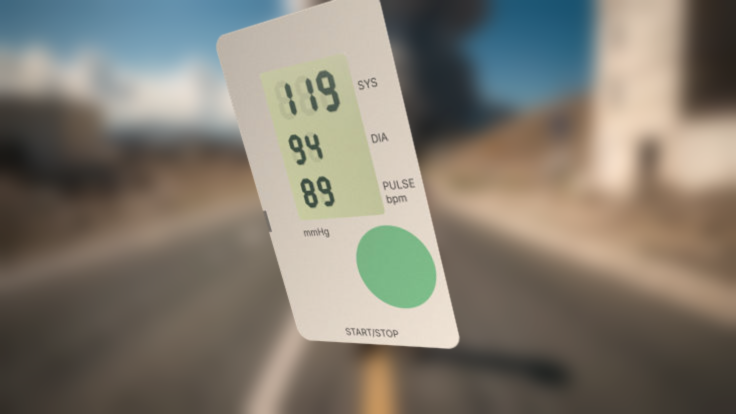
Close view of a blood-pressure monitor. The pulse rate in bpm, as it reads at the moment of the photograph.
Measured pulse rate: 89 bpm
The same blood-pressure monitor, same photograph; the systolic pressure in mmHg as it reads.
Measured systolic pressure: 119 mmHg
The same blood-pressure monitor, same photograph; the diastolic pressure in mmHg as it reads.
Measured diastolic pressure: 94 mmHg
